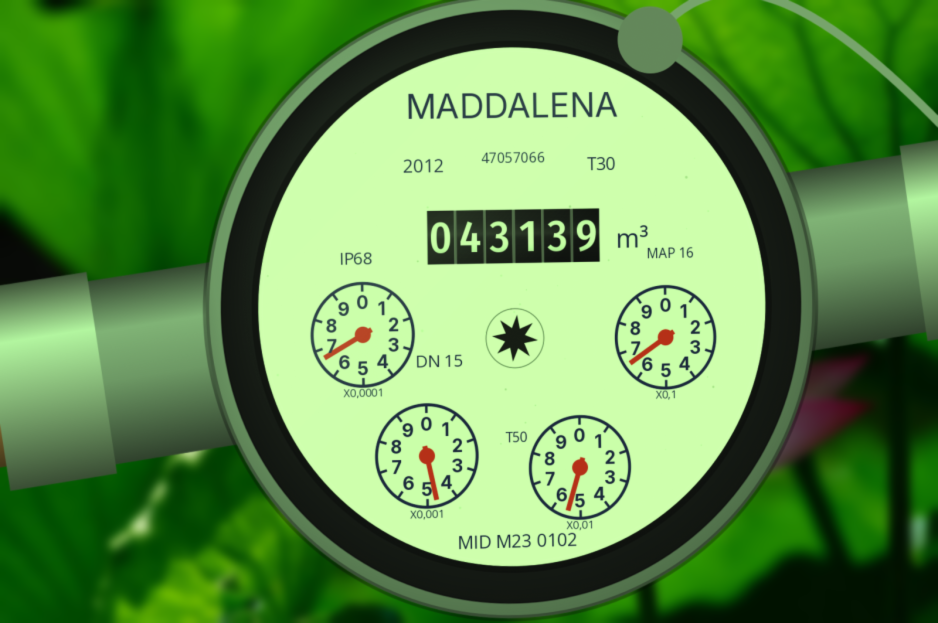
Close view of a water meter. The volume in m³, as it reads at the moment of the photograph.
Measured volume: 43139.6546 m³
